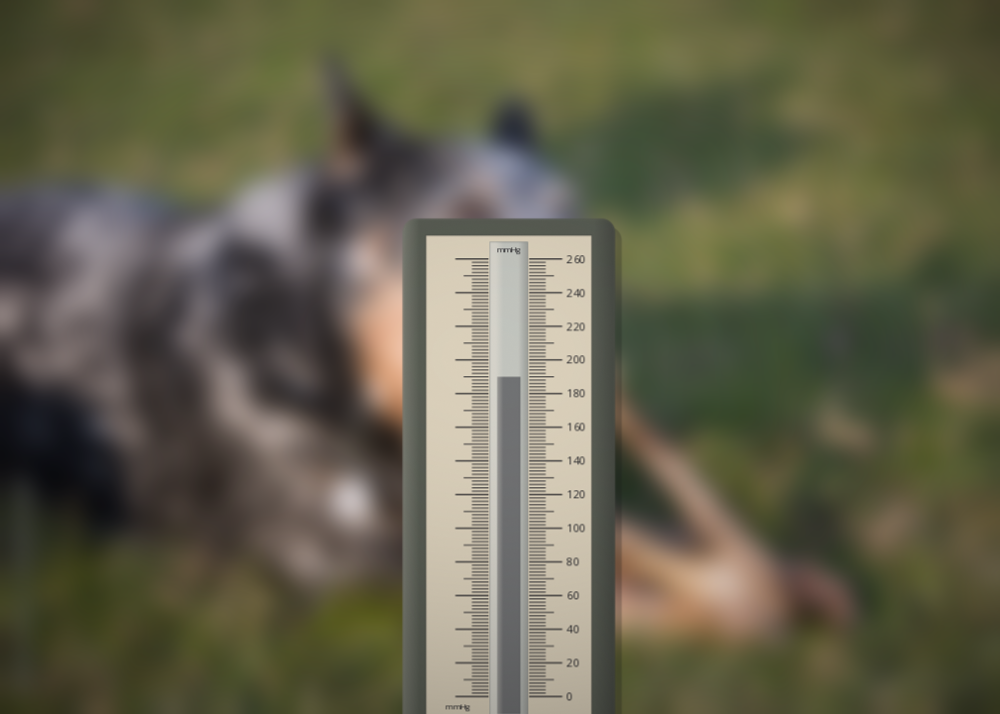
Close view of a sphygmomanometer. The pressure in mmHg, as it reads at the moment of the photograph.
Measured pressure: 190 mmHg
